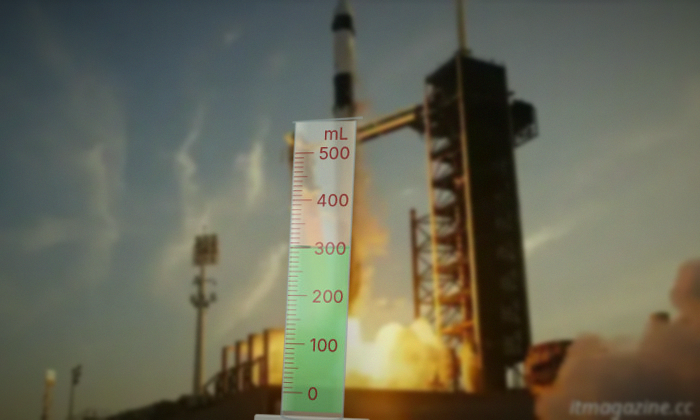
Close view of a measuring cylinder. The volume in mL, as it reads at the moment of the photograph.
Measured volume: 300 mL
